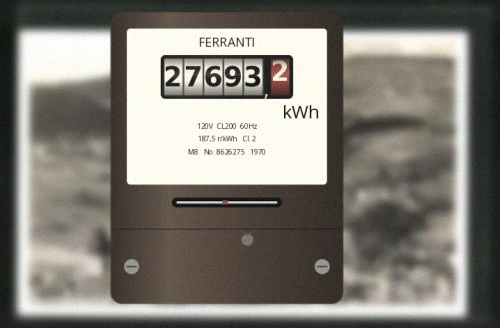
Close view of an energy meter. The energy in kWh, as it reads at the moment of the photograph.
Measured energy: 27693.2 kWh
